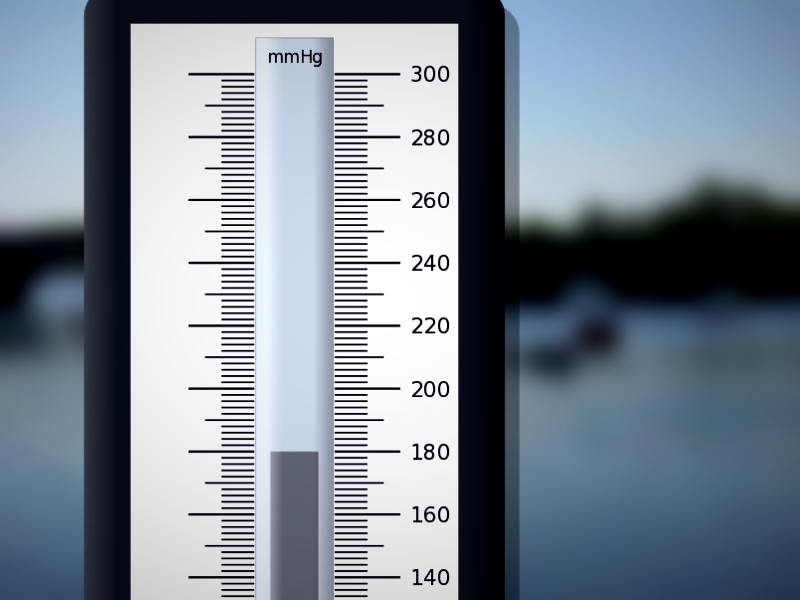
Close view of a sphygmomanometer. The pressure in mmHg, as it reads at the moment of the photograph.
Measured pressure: 180 mmHg
